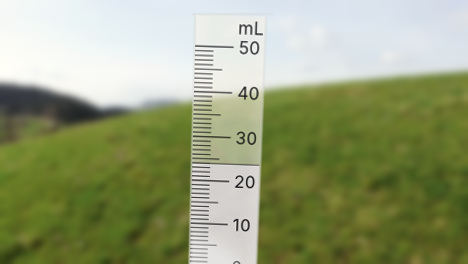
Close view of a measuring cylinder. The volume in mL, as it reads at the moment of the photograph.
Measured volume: 24 mL
